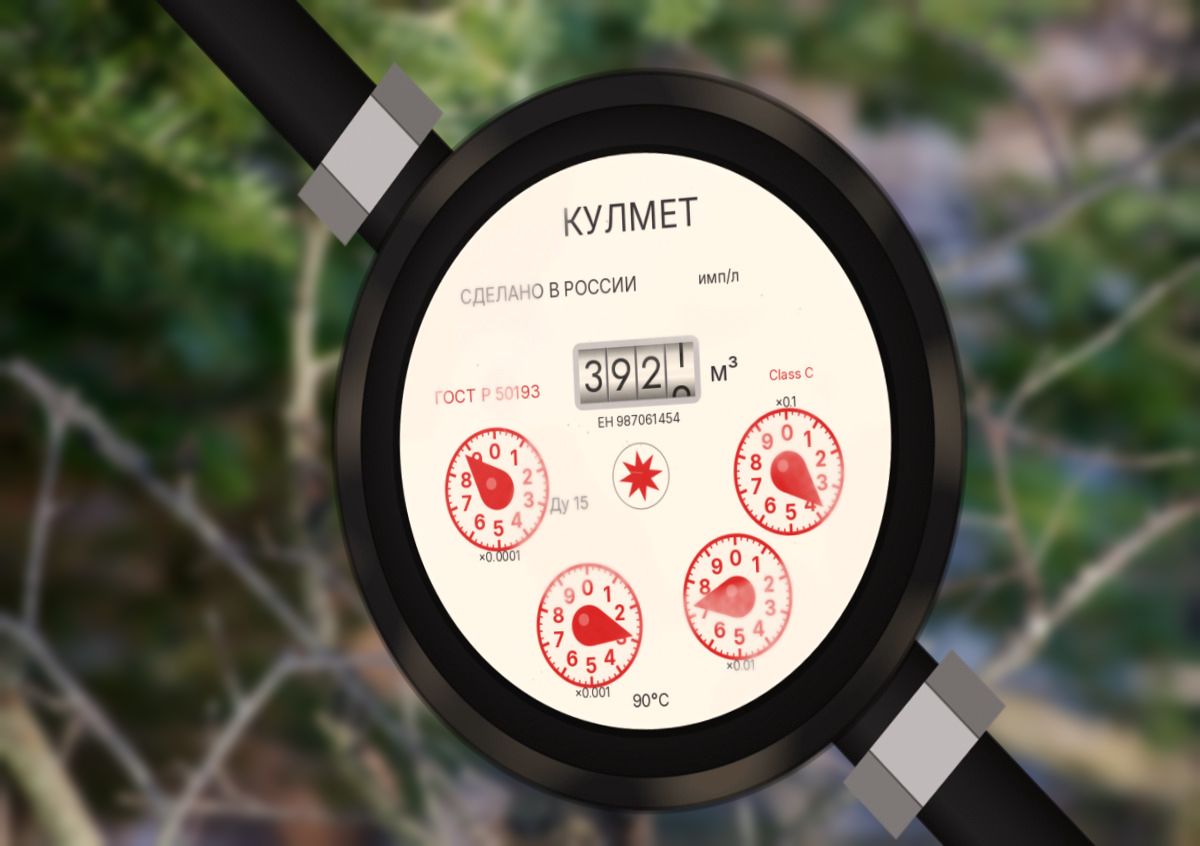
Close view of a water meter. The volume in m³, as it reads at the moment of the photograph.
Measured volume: 3921.3728 m³
